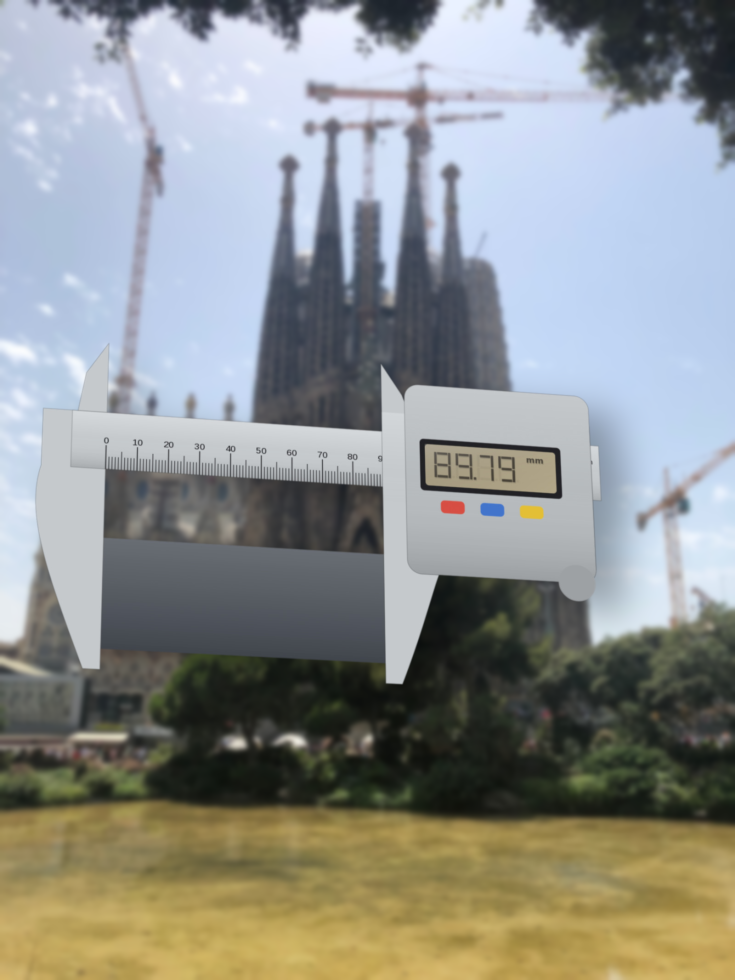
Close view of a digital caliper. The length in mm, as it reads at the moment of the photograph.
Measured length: 89.79 mm
